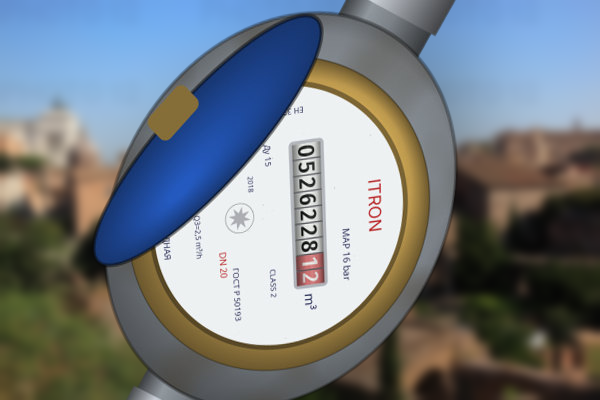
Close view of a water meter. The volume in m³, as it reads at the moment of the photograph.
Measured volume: 526228.12 m³
